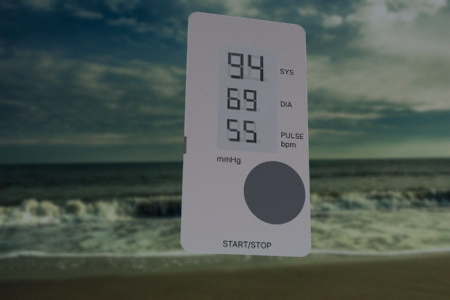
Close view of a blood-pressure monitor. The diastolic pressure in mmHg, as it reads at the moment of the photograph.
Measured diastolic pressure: 69 mmHg
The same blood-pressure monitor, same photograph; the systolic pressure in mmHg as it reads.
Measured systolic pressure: 94 mmHg
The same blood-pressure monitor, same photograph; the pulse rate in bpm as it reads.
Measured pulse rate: 55 bpm
